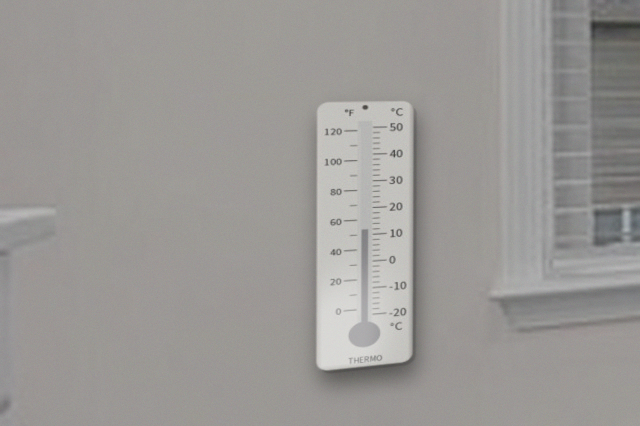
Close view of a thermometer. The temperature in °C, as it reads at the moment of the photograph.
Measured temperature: 12 °C
